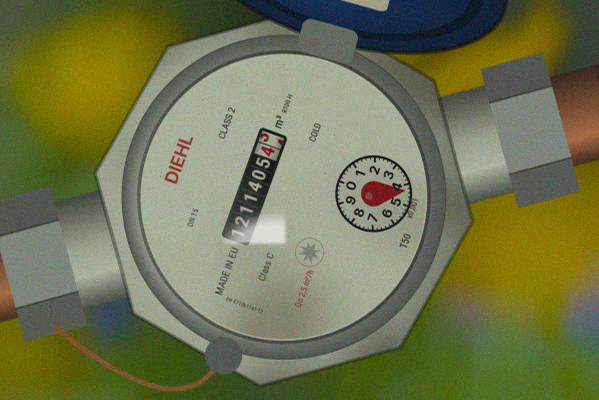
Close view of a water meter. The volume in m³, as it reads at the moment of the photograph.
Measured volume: 1211405.434 m³
